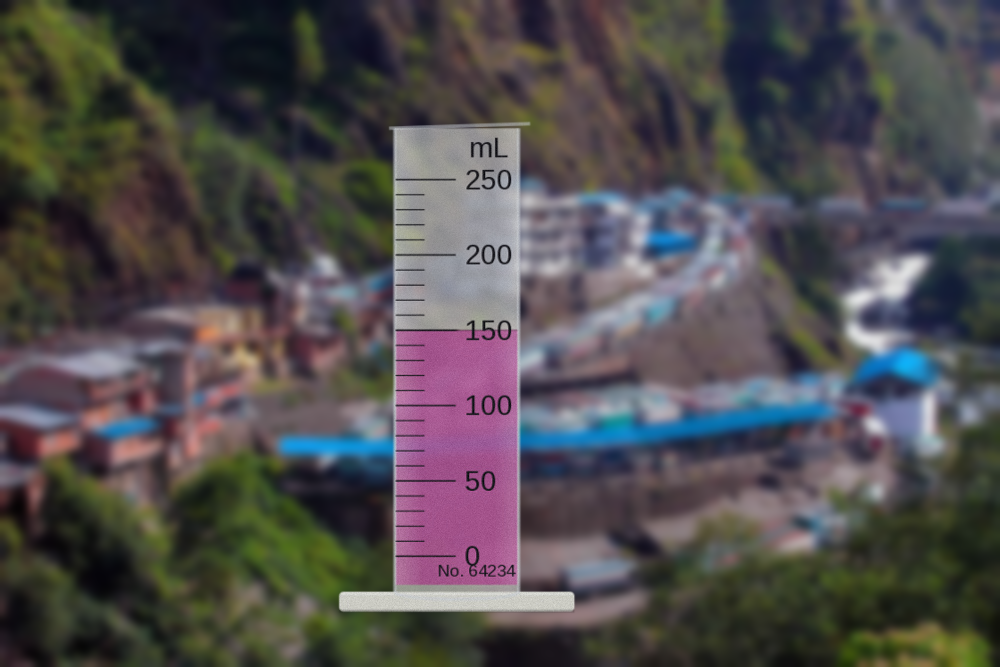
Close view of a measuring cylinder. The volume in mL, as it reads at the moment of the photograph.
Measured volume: 150 mL
